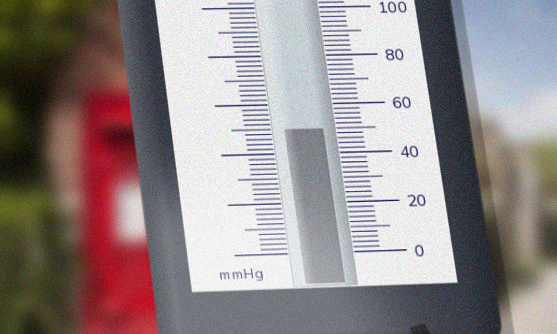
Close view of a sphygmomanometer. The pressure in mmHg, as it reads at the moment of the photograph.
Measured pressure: 50 mmHg
